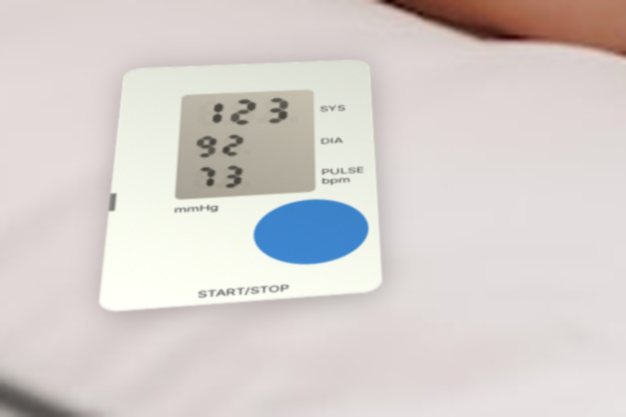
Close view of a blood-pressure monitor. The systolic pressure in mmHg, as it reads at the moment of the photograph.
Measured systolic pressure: 123 mmHg
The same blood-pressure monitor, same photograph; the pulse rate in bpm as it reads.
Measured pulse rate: 73 bpm
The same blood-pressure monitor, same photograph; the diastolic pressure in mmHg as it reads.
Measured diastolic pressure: 92 mmHg
